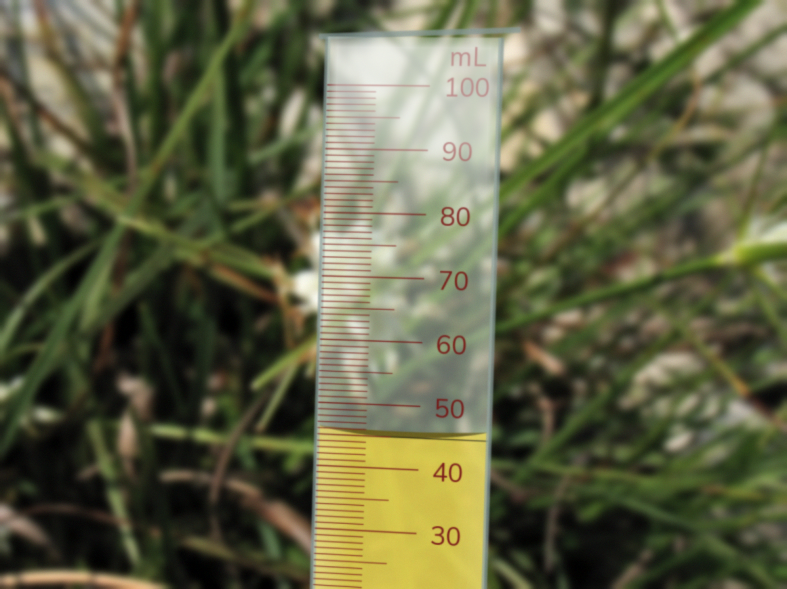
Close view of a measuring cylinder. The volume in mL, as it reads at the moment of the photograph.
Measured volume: 45 mL
